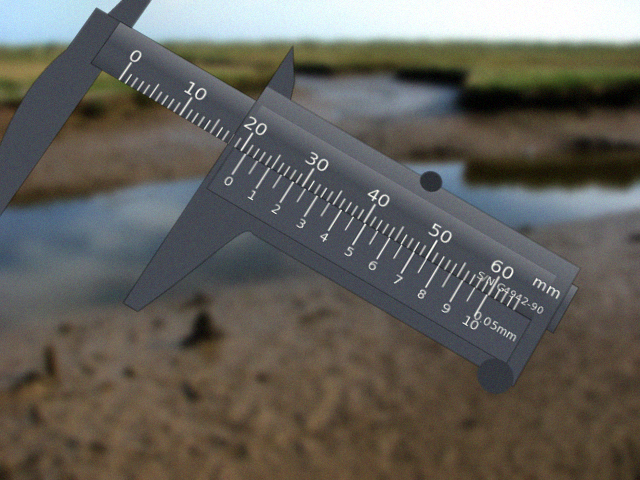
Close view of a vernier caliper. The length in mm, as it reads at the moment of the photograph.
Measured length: 20.8 mm
